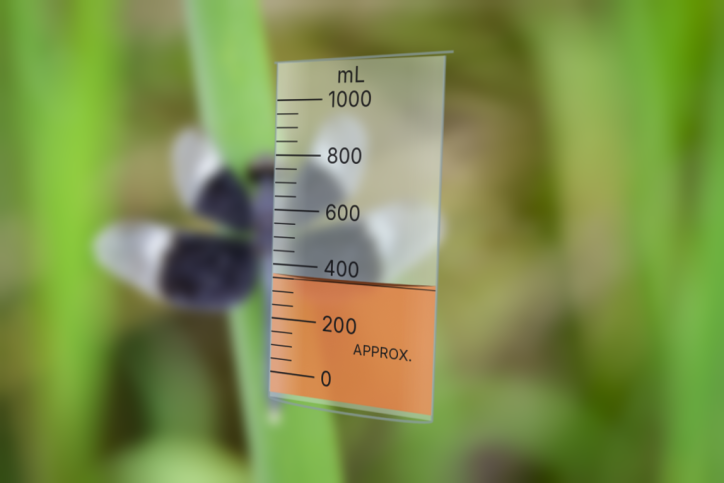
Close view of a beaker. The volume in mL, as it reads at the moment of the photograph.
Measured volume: 350 mL
